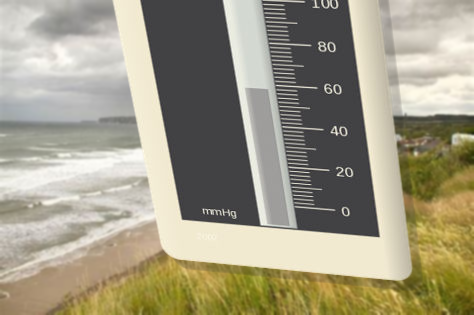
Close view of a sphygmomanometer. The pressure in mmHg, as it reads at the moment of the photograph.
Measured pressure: 58 mmHg
